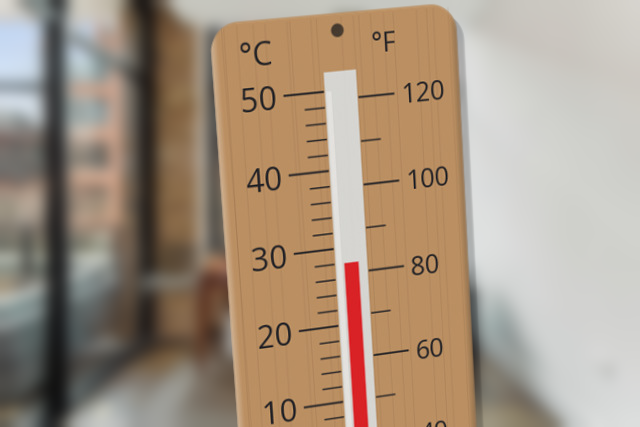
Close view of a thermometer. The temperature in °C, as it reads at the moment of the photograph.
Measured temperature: 28 °C
